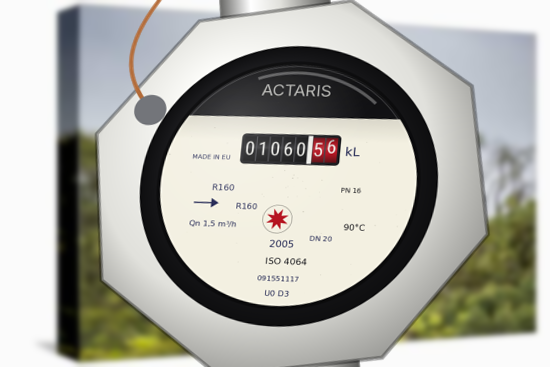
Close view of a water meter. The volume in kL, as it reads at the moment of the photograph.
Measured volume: 1060.56 kL
